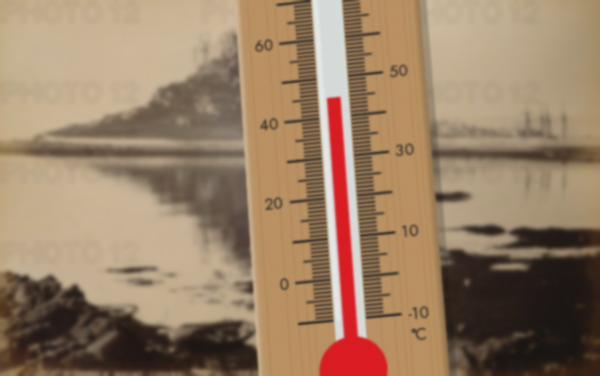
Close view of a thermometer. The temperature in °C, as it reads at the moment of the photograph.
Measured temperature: 45 °C
